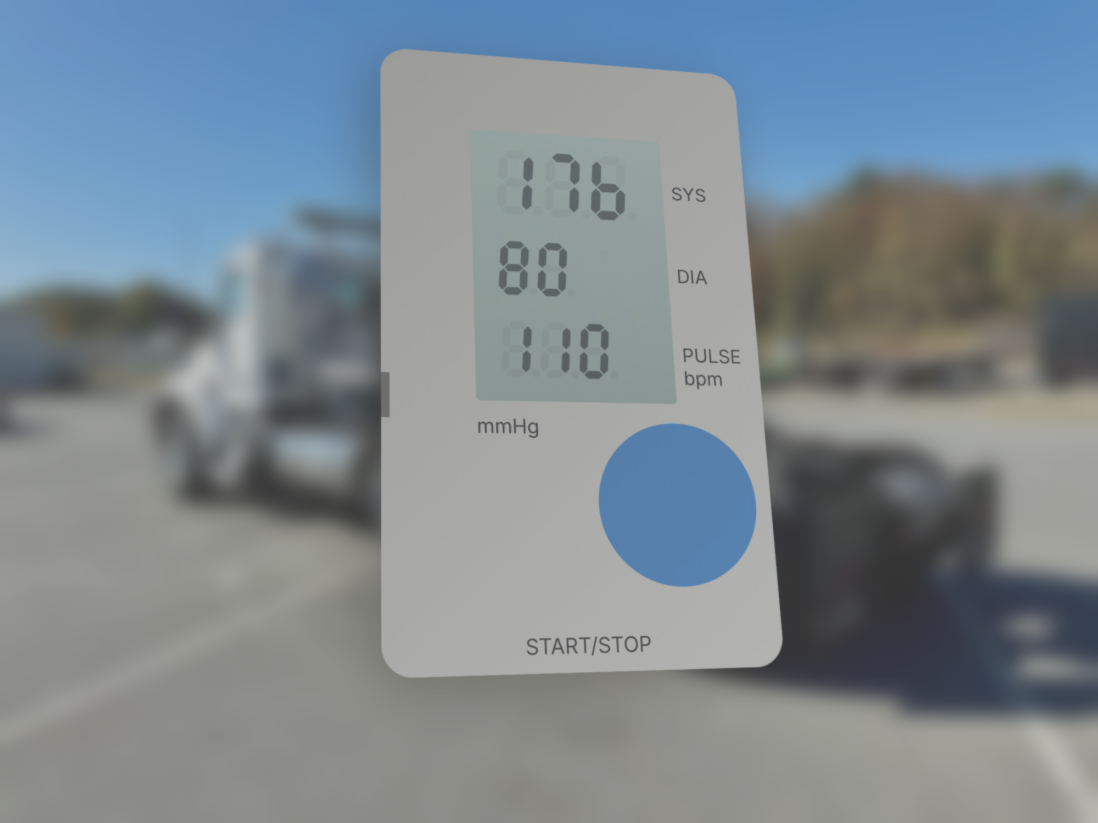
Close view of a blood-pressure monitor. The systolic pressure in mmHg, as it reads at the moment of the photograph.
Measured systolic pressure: 176 mmHg
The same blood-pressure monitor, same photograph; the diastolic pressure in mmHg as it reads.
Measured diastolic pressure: 80 mmHg
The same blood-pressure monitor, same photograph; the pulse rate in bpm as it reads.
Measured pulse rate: 110 bpm
